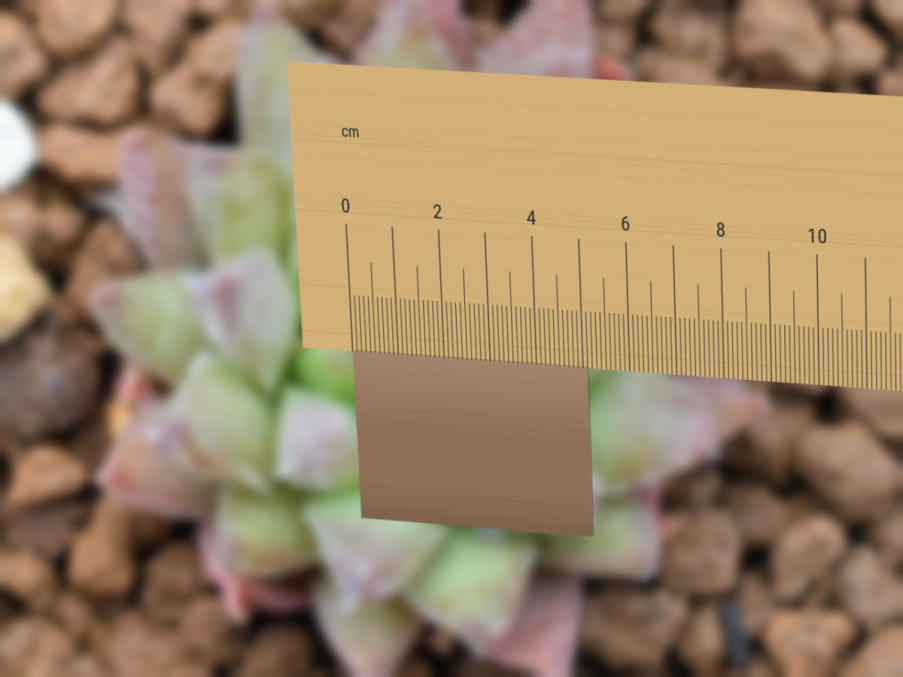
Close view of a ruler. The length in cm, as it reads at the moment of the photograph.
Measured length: 5.1 cm
